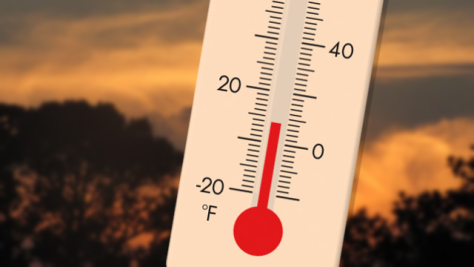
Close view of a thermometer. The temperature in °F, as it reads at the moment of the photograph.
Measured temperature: 8 °F
